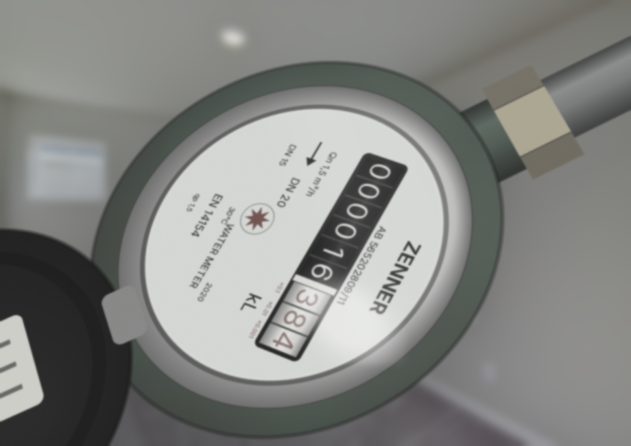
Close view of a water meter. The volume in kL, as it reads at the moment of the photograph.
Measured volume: 16.384 kL
